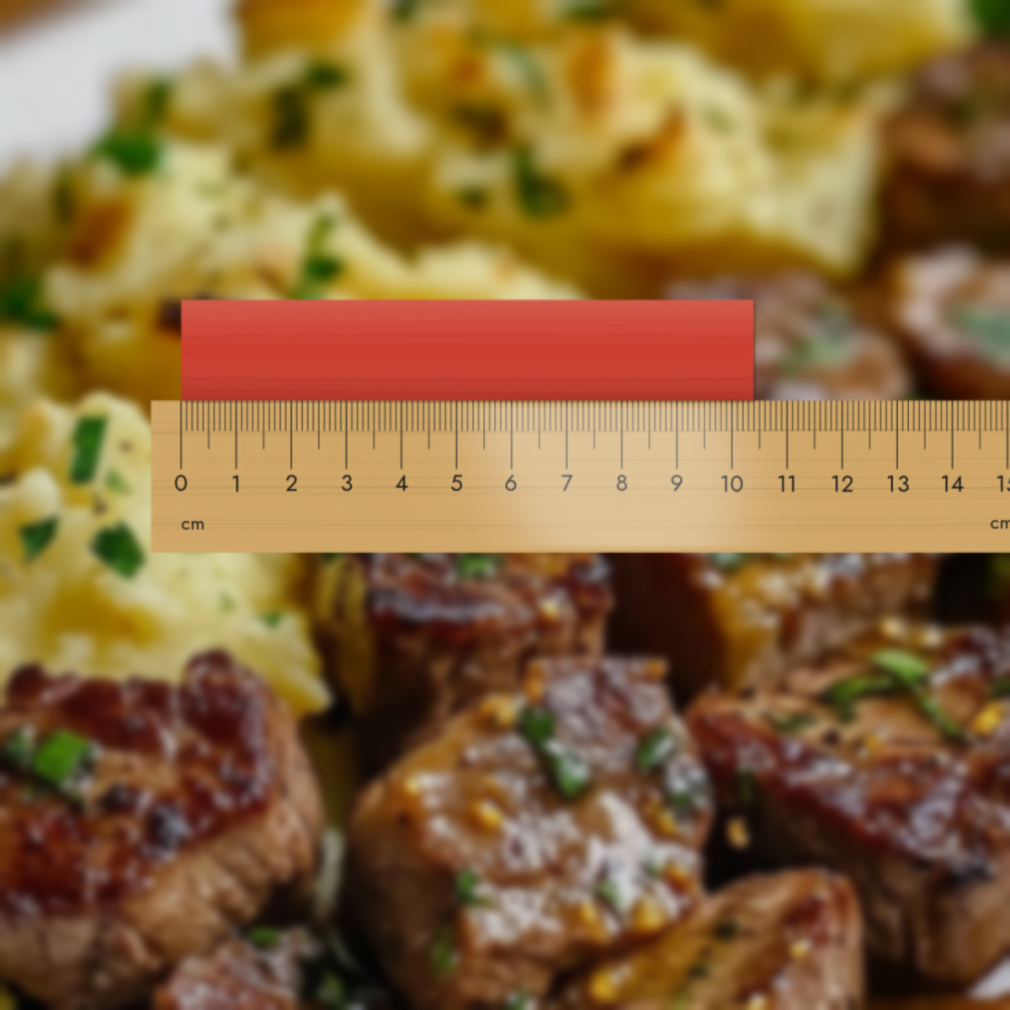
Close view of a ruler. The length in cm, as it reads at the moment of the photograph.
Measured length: 10.4 cm
